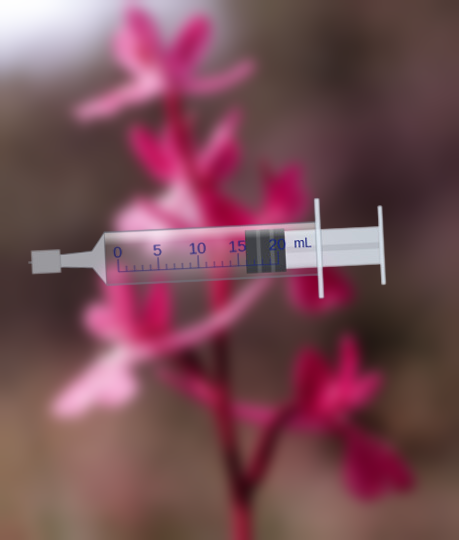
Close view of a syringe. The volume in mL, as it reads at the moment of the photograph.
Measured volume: 16 mL
